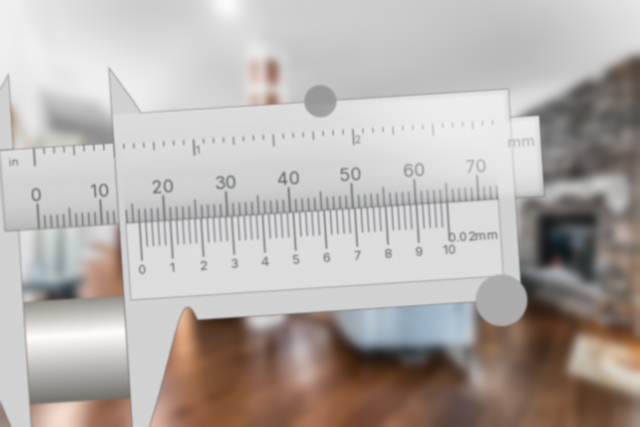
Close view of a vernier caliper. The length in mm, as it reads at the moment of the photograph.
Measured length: 16.0 mm
